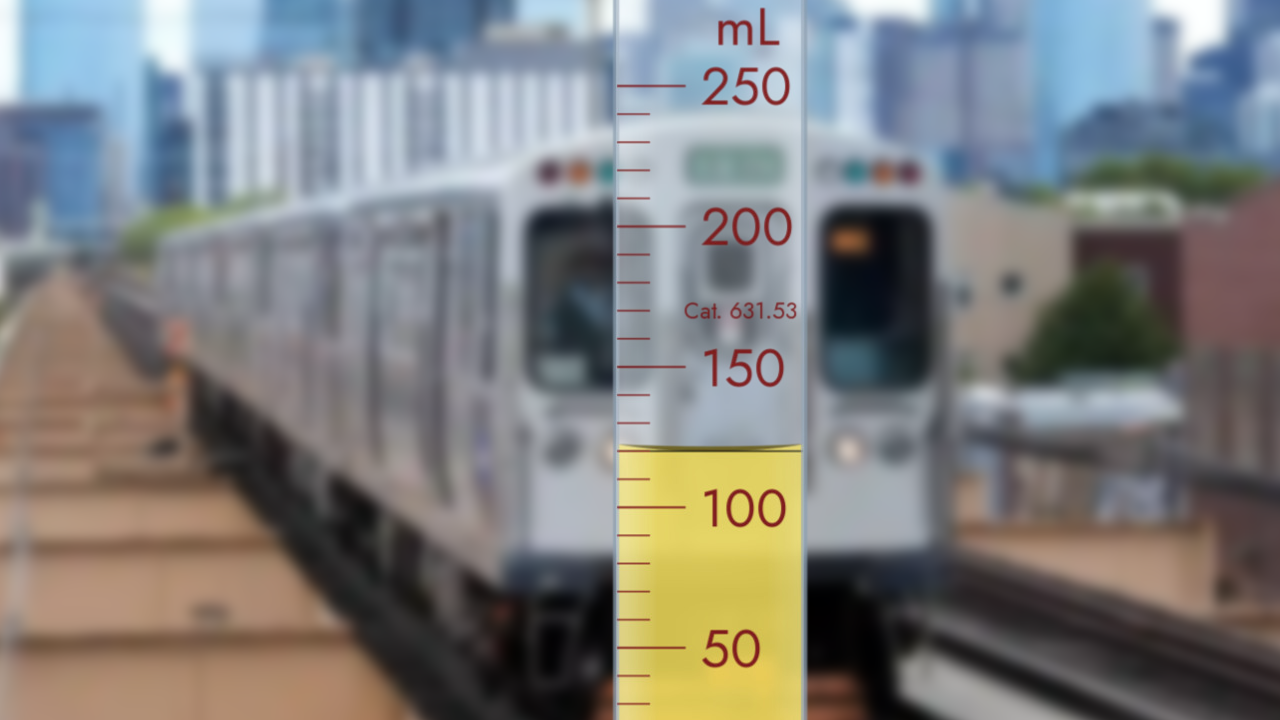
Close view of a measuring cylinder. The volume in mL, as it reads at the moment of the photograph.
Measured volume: 120 mL
